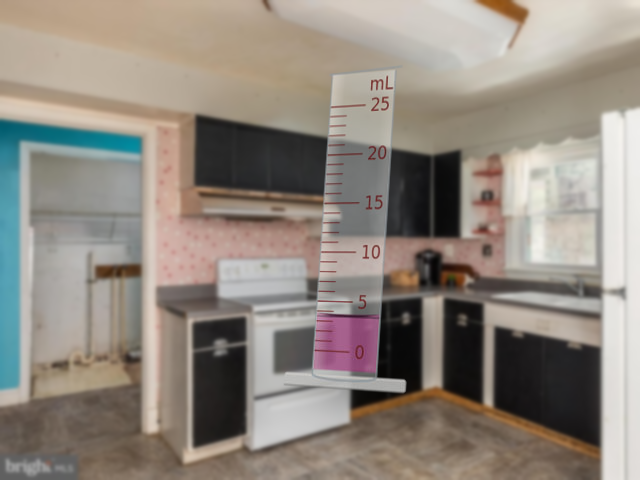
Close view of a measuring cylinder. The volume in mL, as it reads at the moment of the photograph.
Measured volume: 3.5 mL
